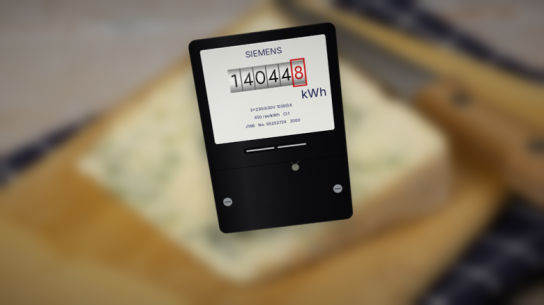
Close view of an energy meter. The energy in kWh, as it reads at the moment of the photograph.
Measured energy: 14044.8 kWh
